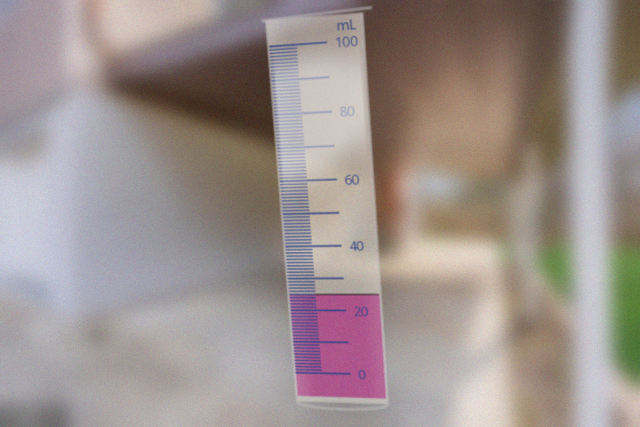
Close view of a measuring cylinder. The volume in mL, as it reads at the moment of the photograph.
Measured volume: 25 mL
